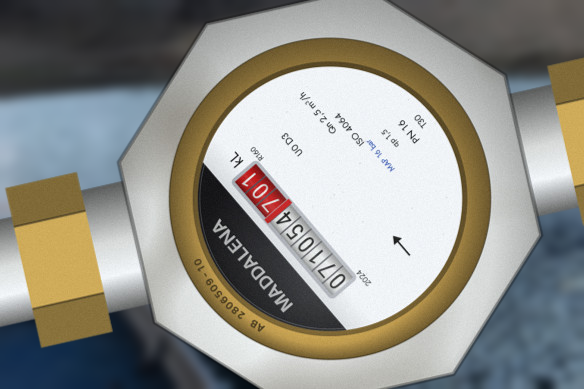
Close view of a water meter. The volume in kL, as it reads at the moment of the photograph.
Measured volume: 71054.701 kL
